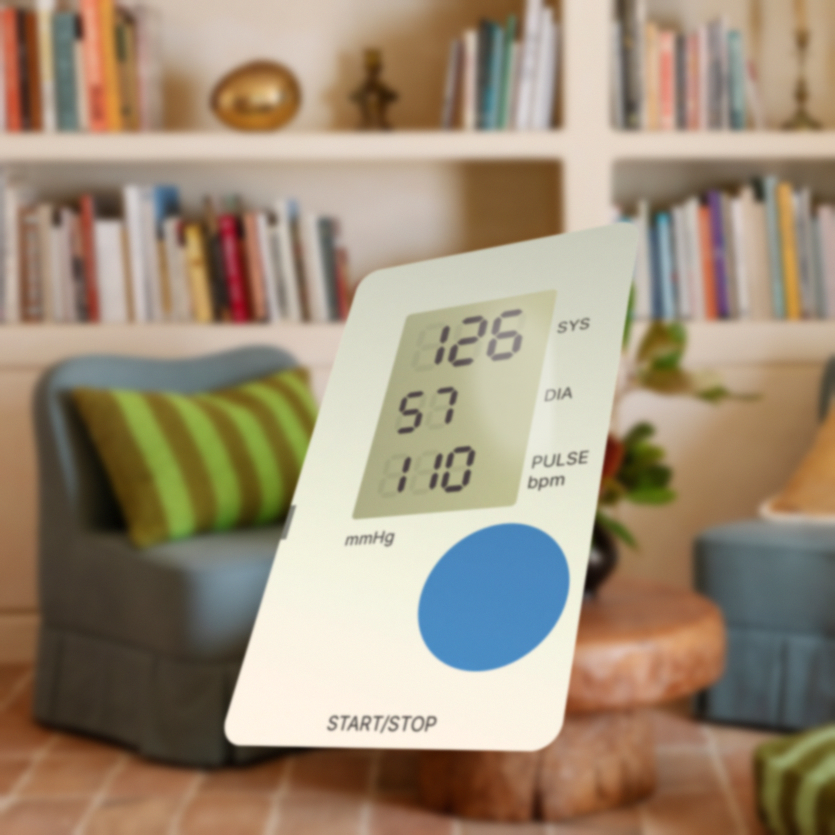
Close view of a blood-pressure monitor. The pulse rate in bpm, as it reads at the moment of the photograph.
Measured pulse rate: 110 bpm
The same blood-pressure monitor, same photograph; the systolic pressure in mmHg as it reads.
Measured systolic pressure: 126 mmHg
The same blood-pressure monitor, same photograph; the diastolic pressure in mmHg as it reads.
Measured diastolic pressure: 57 mmHg
